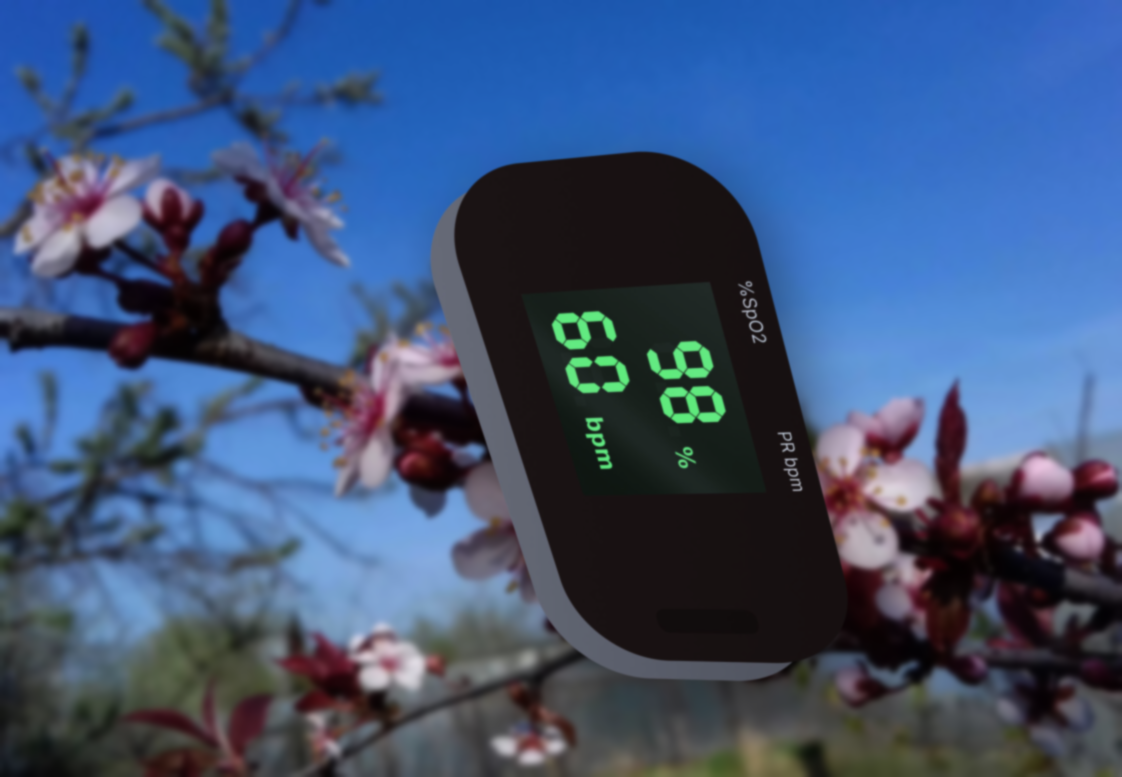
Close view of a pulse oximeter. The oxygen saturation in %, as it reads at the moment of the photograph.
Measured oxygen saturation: 98 %
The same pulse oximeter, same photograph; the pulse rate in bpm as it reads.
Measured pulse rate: 60 bpm
